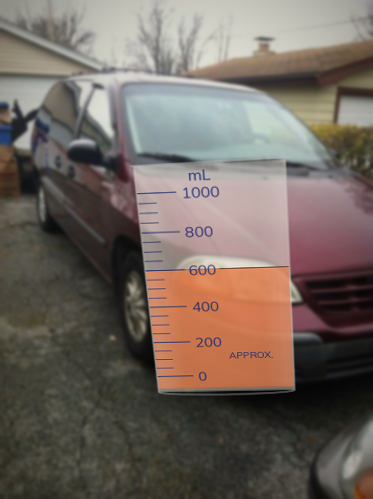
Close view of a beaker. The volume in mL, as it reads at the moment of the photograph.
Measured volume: 600 mL
